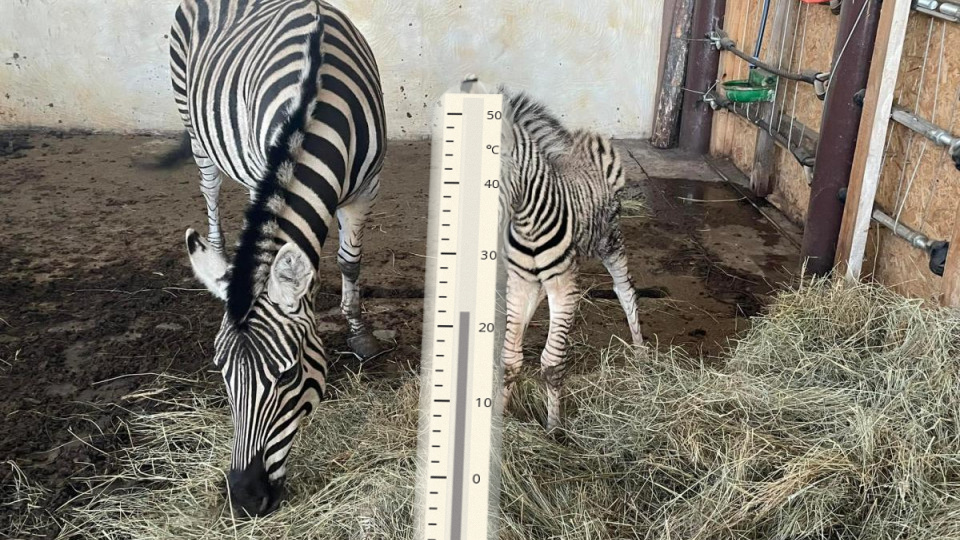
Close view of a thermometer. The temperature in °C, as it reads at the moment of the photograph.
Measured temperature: 22 °C
